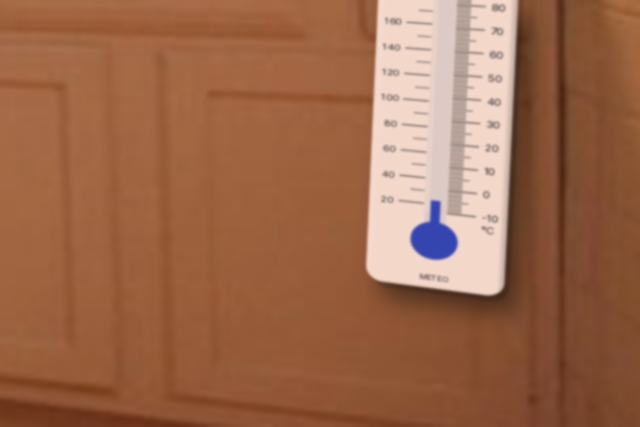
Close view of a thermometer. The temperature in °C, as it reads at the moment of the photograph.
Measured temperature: -5 °C
